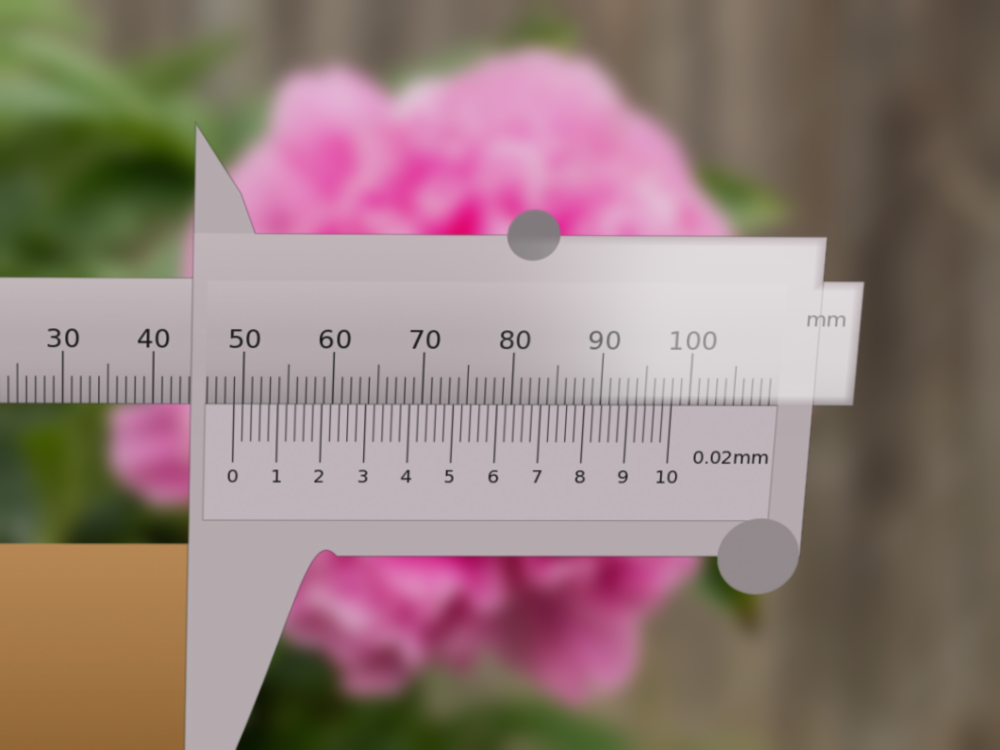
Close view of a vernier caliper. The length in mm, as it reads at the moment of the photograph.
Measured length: 49.0 mm
